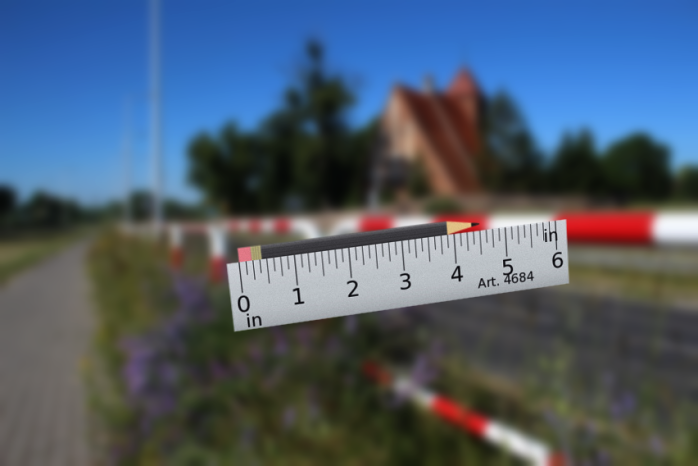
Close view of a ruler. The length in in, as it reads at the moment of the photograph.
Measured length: 4.5 in
